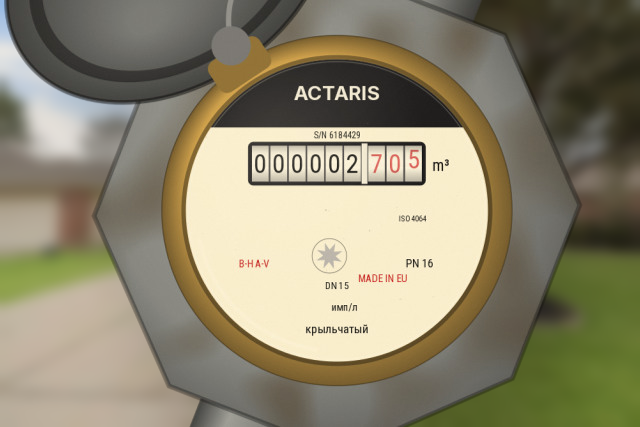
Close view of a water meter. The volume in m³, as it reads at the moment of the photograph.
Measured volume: 2.705 m³
